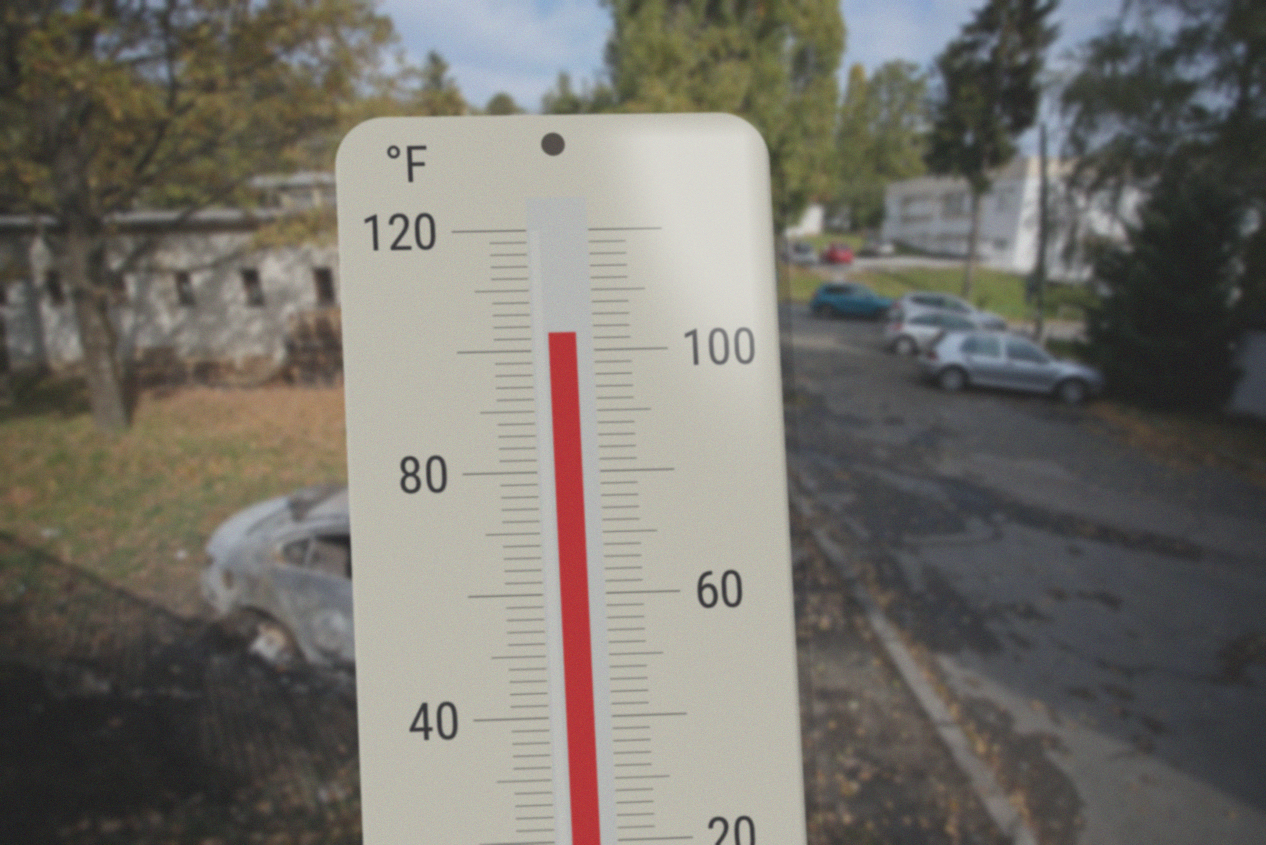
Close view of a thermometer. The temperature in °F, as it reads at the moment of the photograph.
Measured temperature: 103 °F
